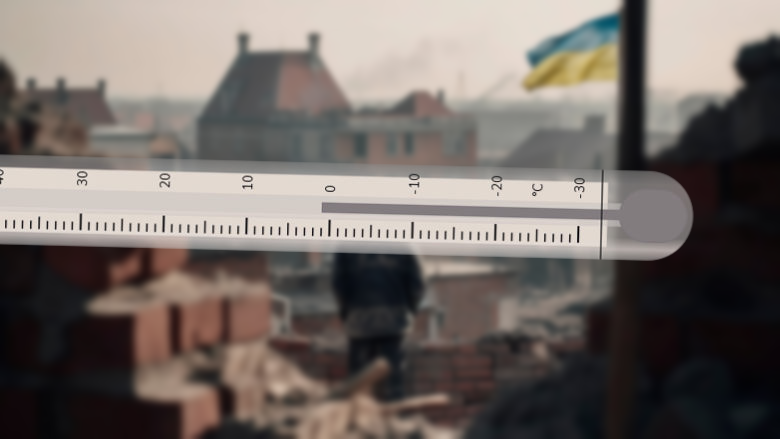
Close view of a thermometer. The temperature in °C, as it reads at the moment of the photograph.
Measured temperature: 1 °C
